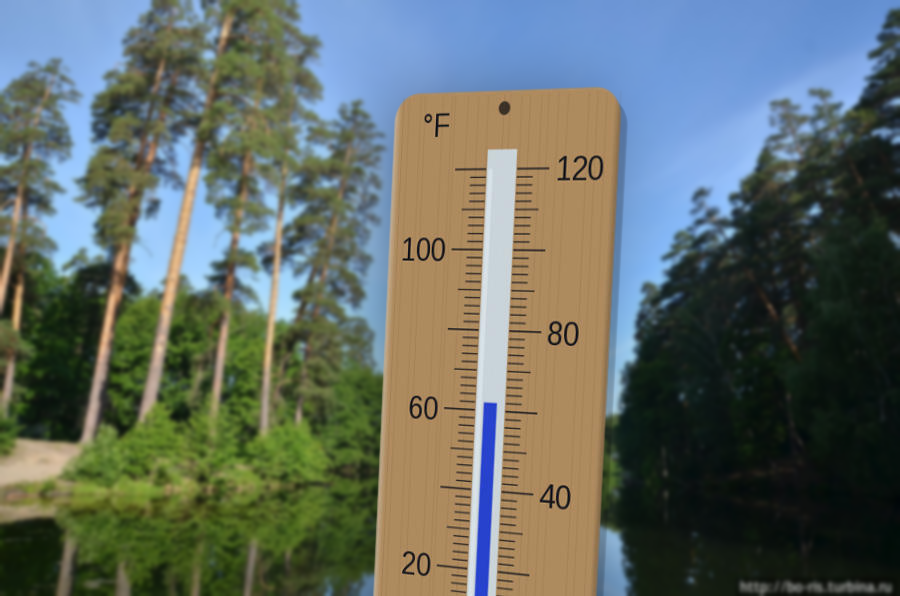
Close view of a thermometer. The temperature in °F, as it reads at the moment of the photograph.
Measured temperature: 62 °F
